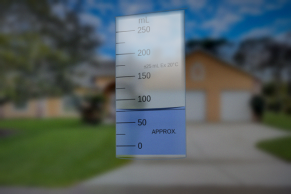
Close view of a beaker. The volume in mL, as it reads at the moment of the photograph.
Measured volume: 75 mL
